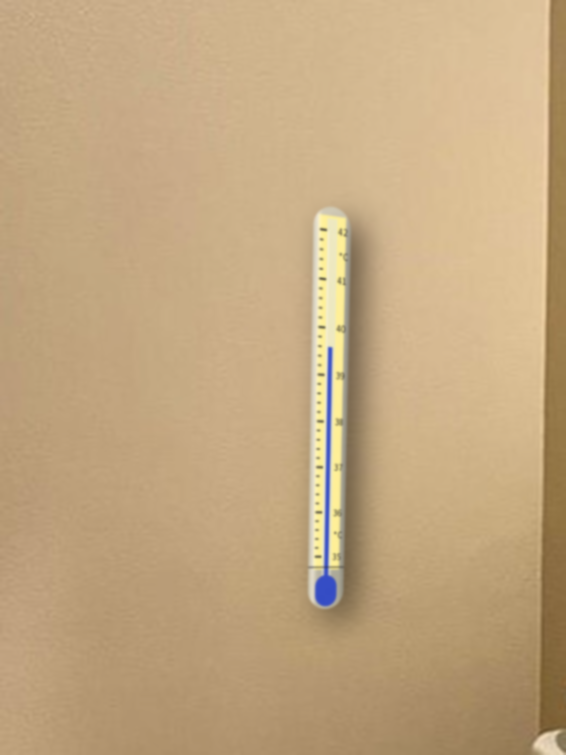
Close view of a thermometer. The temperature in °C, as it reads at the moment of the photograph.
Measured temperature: 39.6 °C
